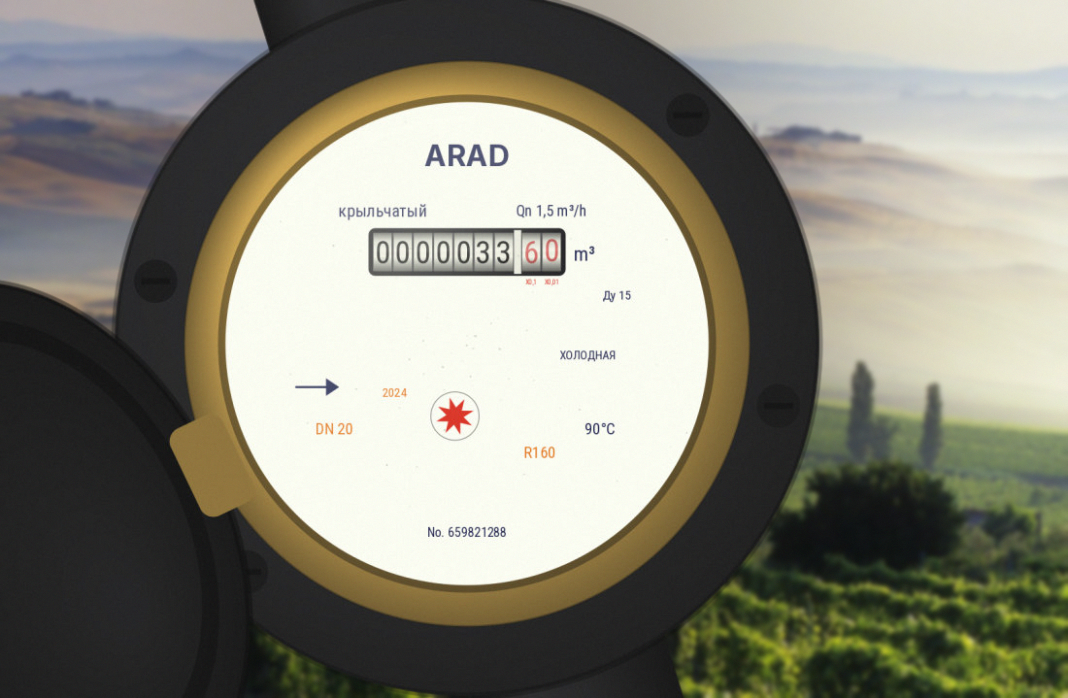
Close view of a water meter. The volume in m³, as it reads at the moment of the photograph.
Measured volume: 33.60 m³
